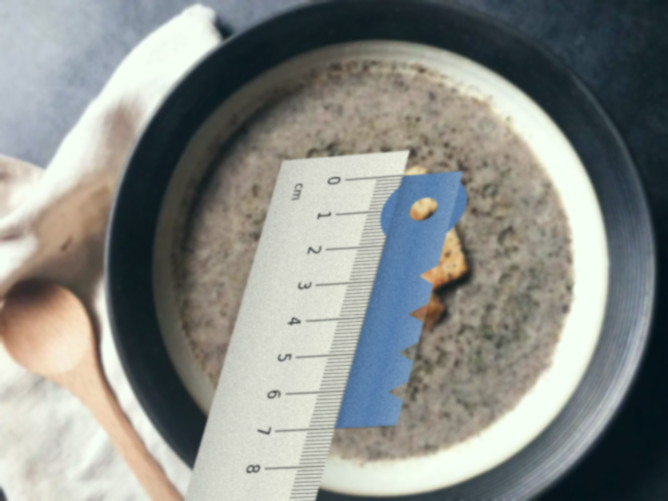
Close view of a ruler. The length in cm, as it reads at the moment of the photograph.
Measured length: 7 cm
